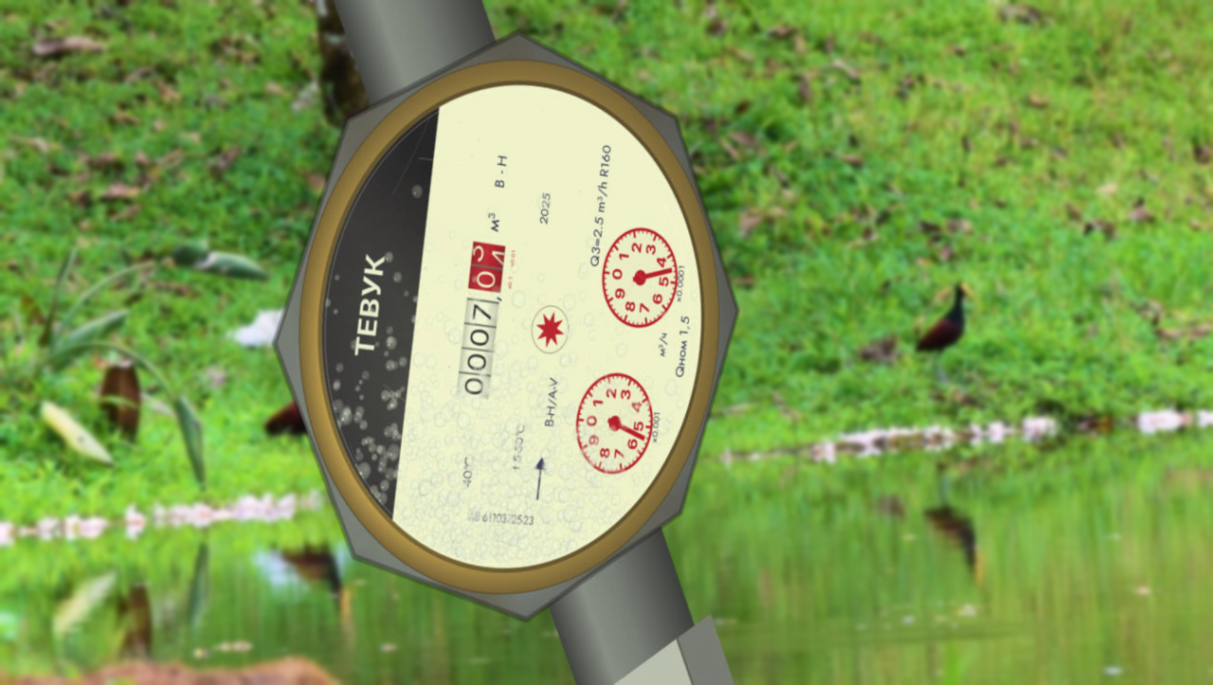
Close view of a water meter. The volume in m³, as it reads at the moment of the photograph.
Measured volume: 7.0354 m³
